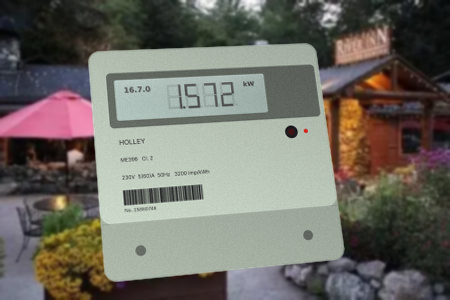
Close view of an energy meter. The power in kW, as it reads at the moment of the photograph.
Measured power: 1.572 kW
